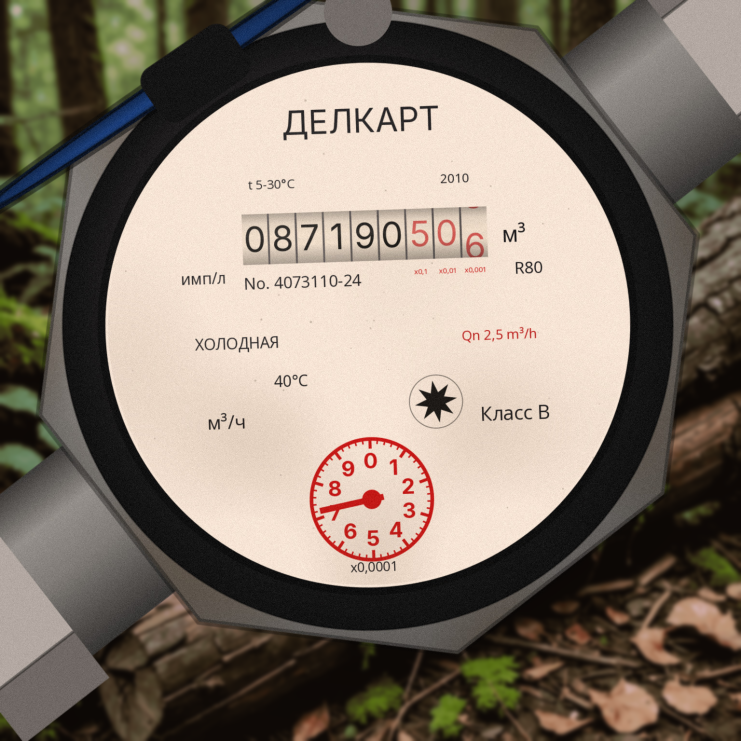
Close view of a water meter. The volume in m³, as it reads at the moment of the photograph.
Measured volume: 87190.5057 m³
